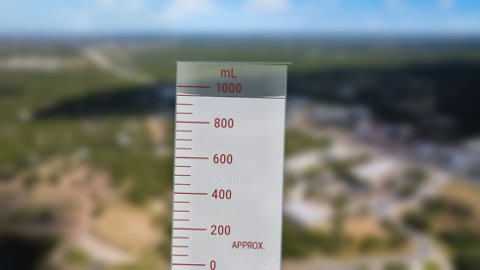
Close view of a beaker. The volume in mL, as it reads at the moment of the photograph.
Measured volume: 950 mL
